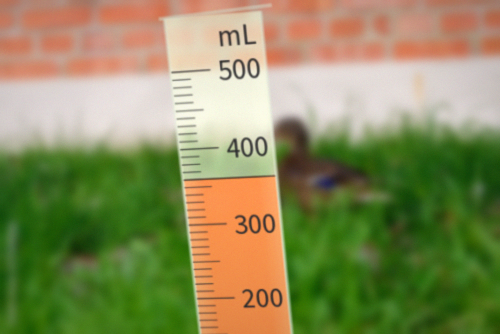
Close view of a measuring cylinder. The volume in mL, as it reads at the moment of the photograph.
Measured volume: 360 mL
